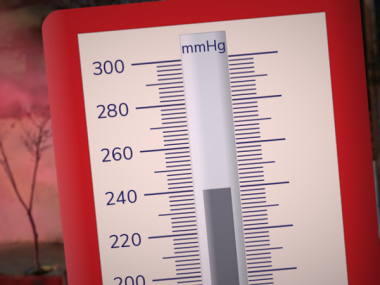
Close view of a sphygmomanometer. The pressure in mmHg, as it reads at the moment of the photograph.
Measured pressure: 240 mmHg
